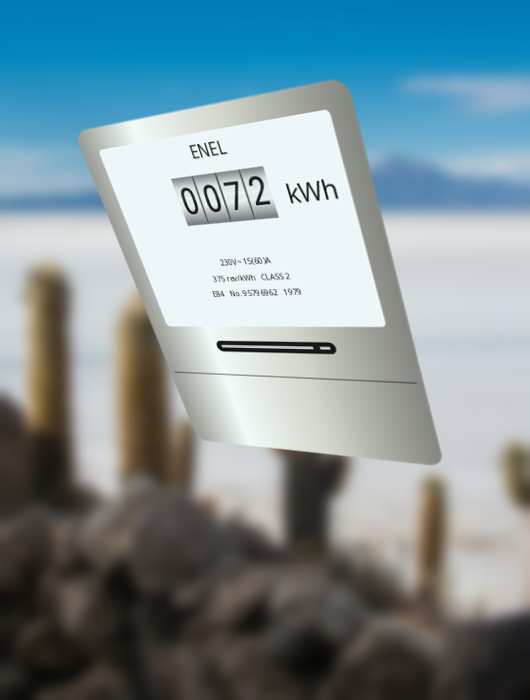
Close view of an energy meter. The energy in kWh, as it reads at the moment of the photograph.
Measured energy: 72 kWh
